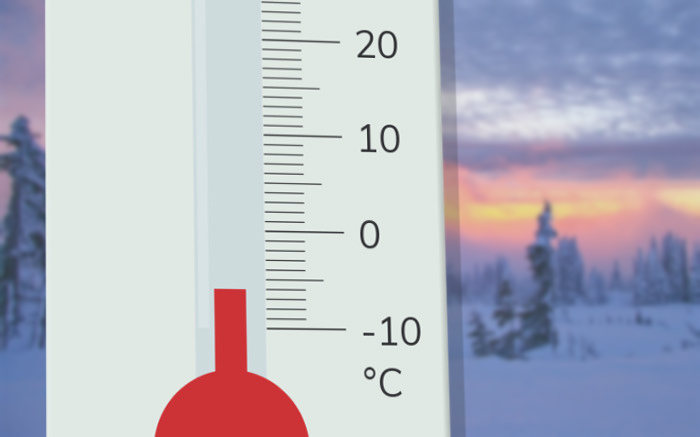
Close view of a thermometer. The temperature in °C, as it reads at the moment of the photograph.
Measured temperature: -6 °C
